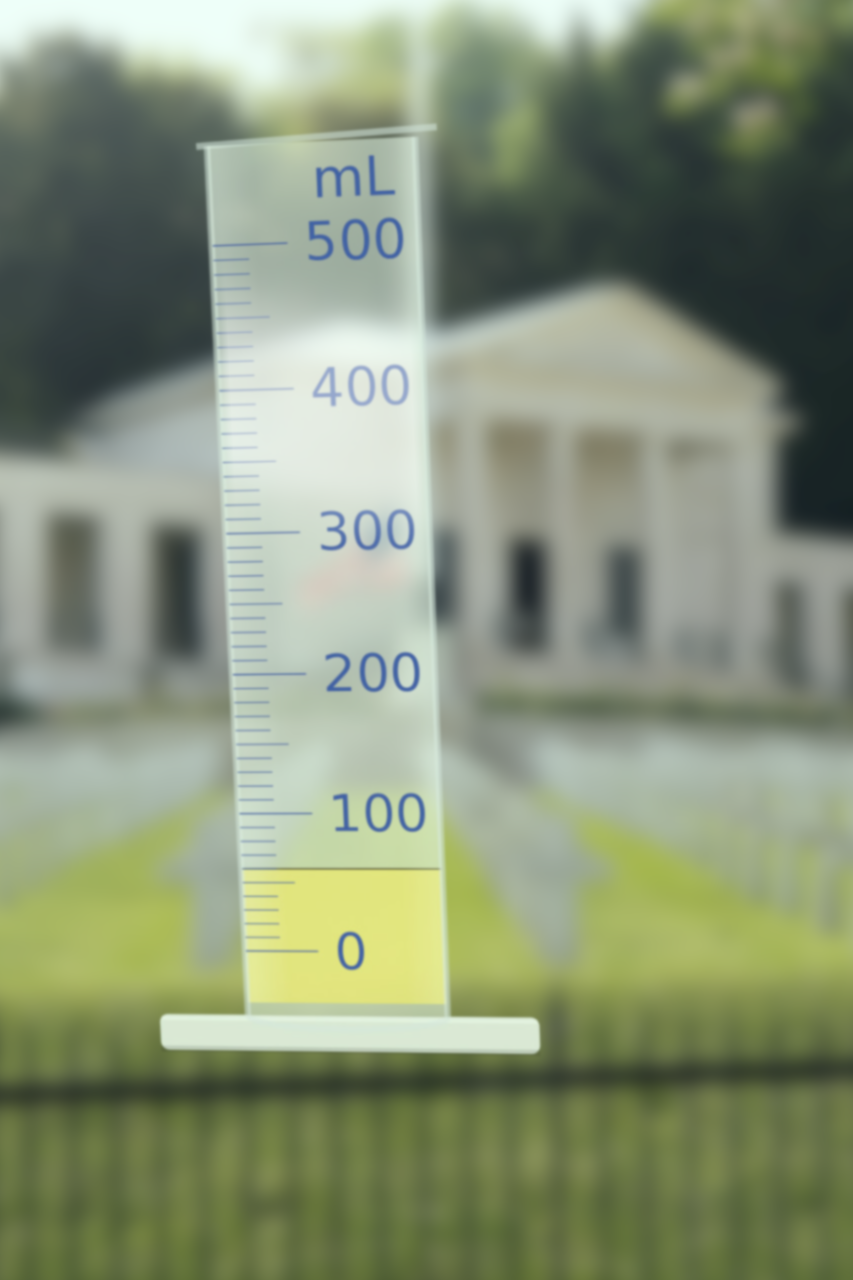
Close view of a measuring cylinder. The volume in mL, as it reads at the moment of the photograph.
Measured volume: 60 mL
